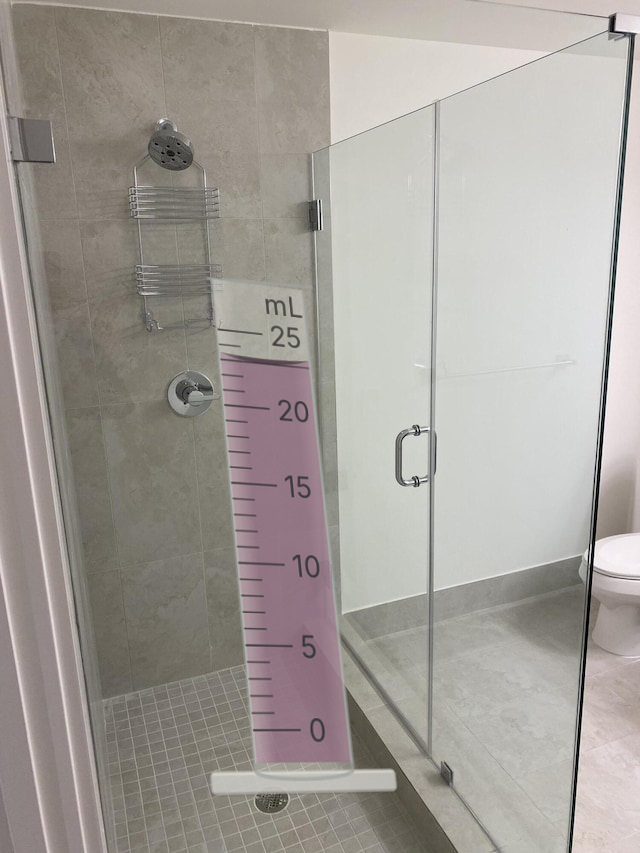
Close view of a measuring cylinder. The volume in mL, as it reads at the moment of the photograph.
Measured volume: 23 mL
